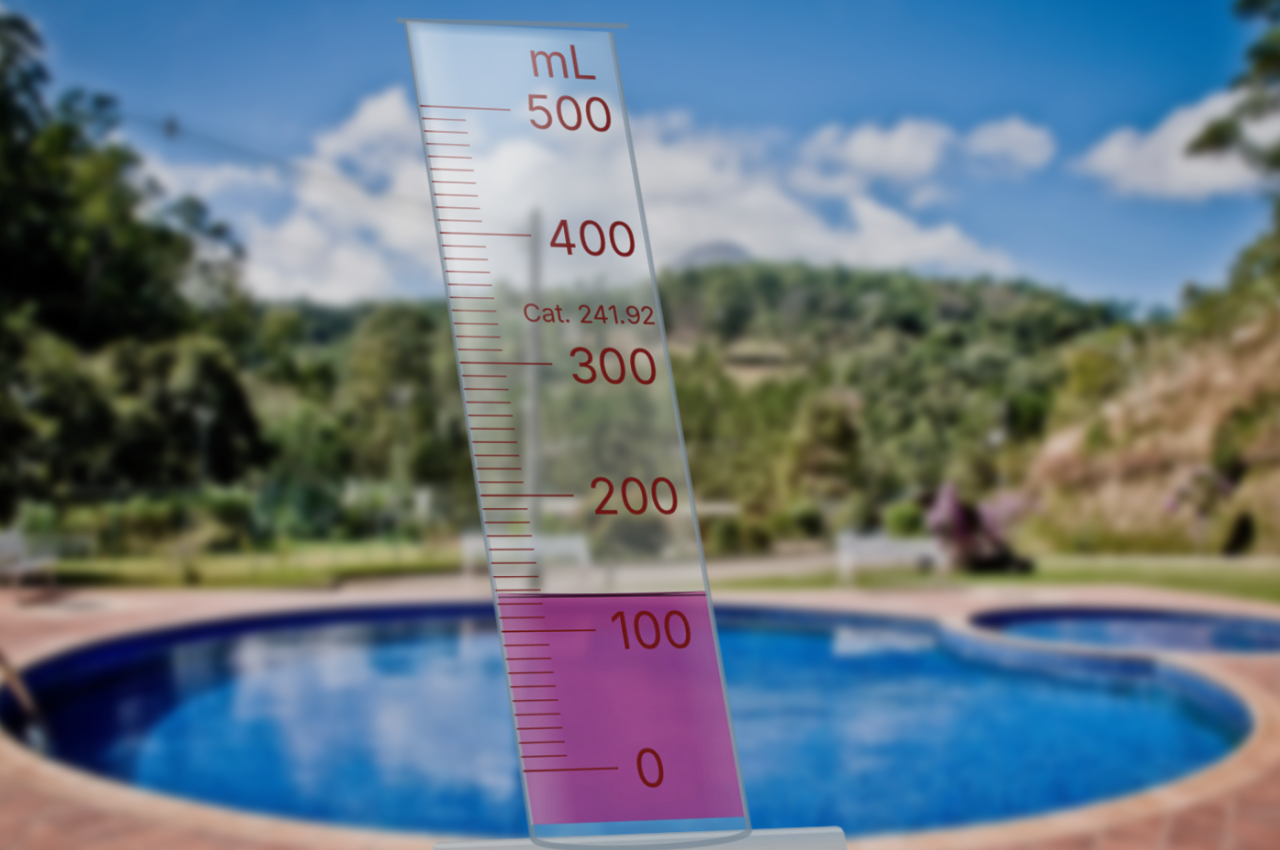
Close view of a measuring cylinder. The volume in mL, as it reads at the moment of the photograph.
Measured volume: 125 mL
